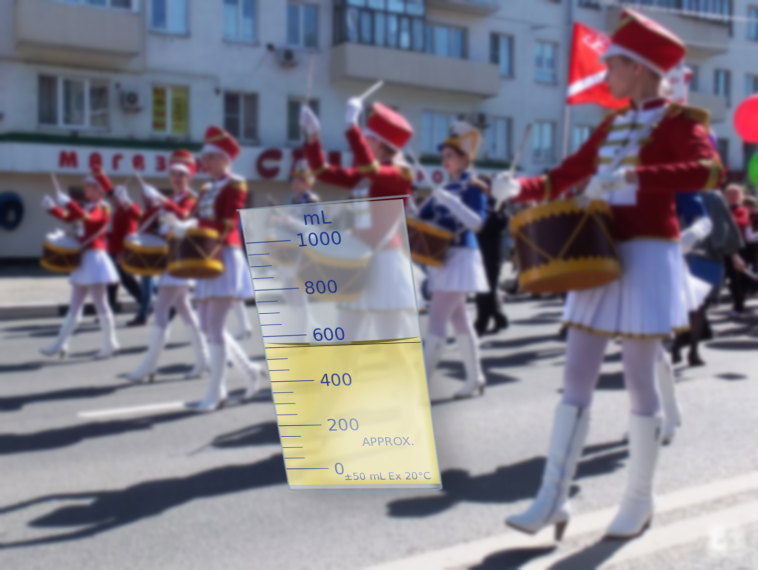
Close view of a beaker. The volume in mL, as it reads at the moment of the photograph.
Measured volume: 550 mL
